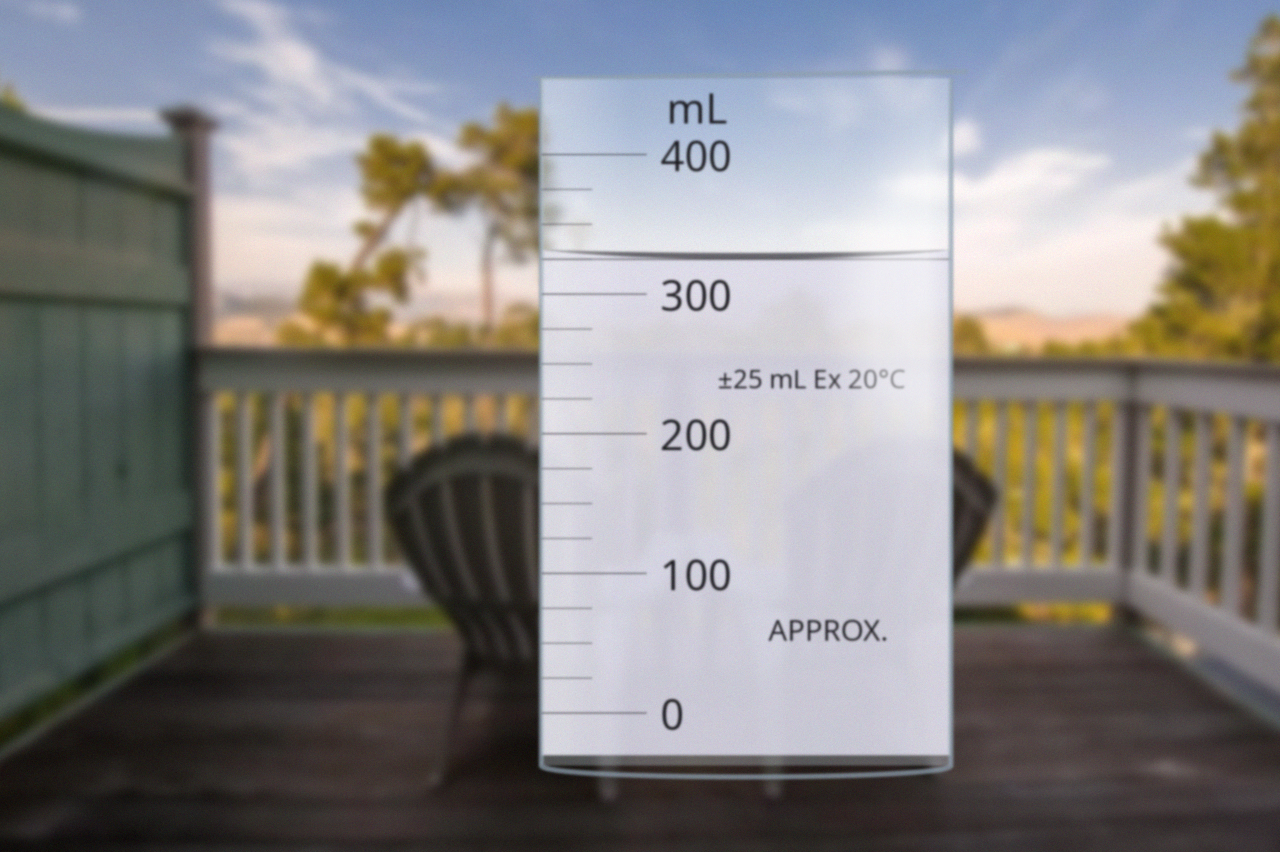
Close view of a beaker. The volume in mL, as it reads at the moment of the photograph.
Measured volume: 325 mL
